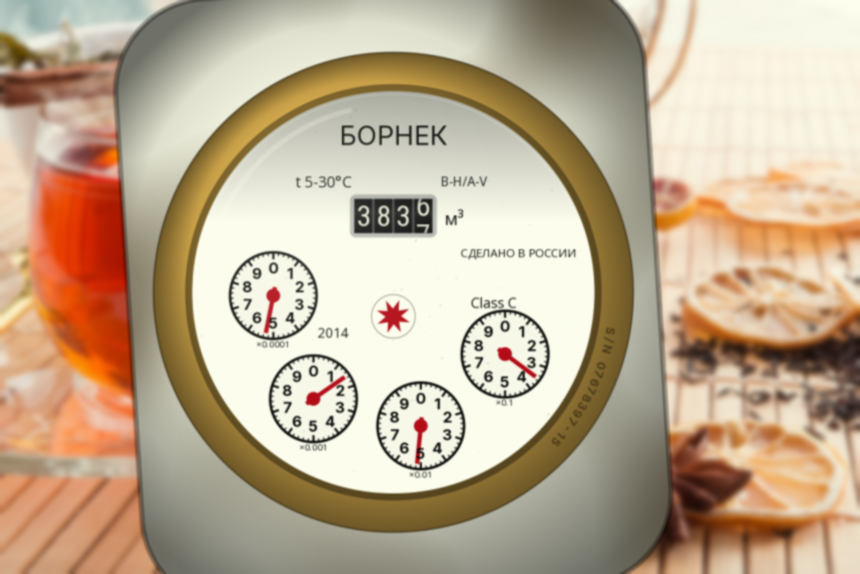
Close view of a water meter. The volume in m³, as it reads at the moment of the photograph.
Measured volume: 3836.3515 m³
